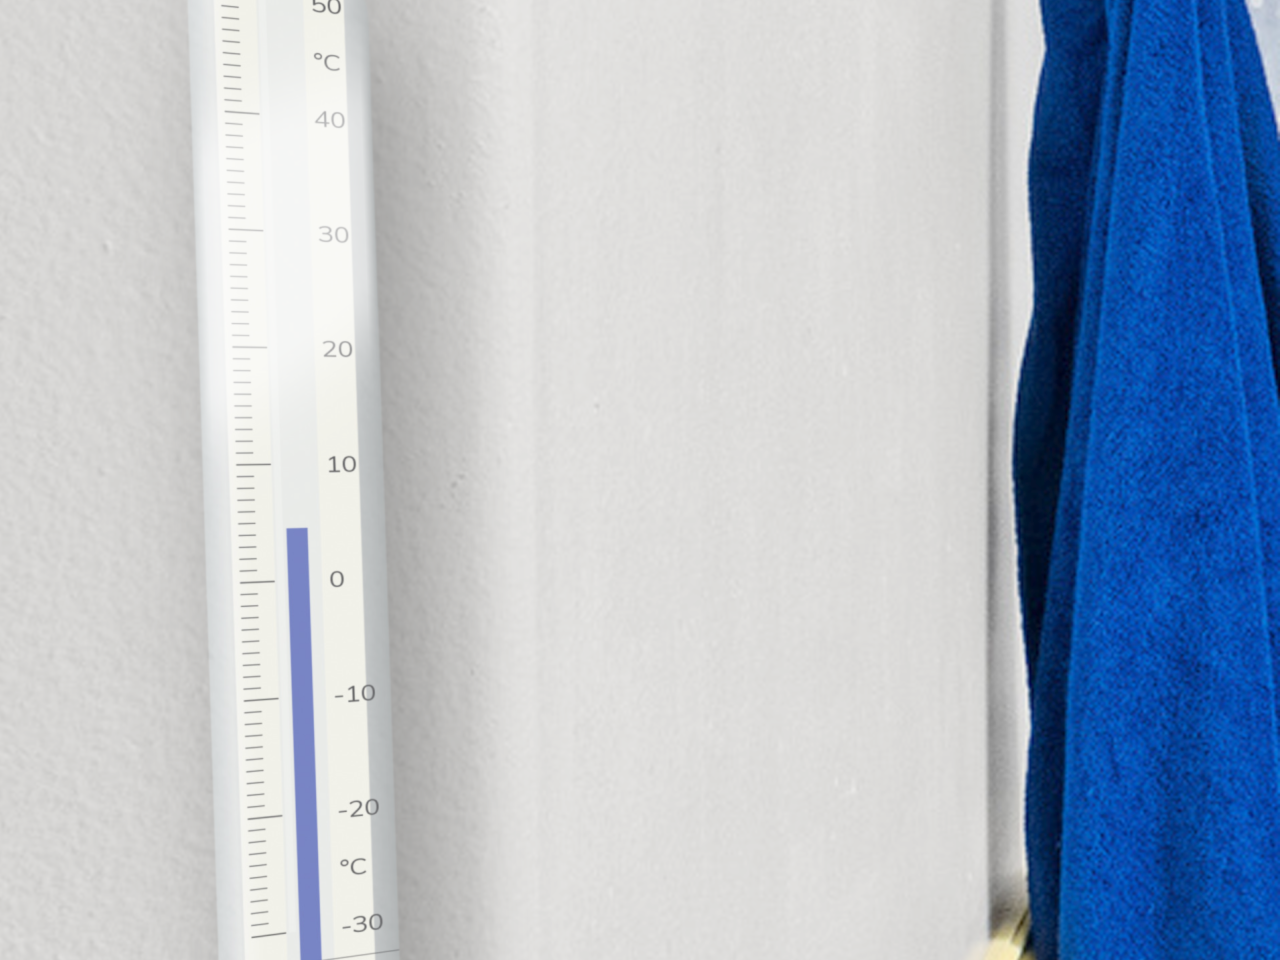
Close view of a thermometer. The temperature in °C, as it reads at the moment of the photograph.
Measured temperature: 4.5 °C
